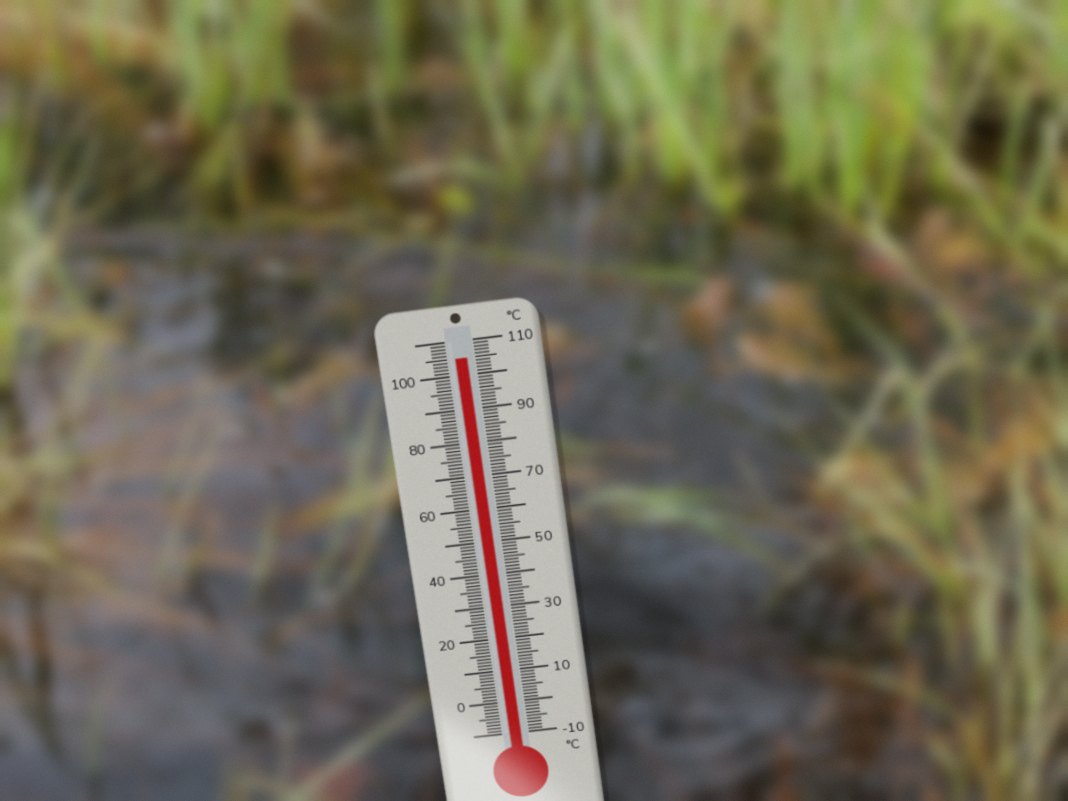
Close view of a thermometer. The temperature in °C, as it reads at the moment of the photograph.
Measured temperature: 105 °C
